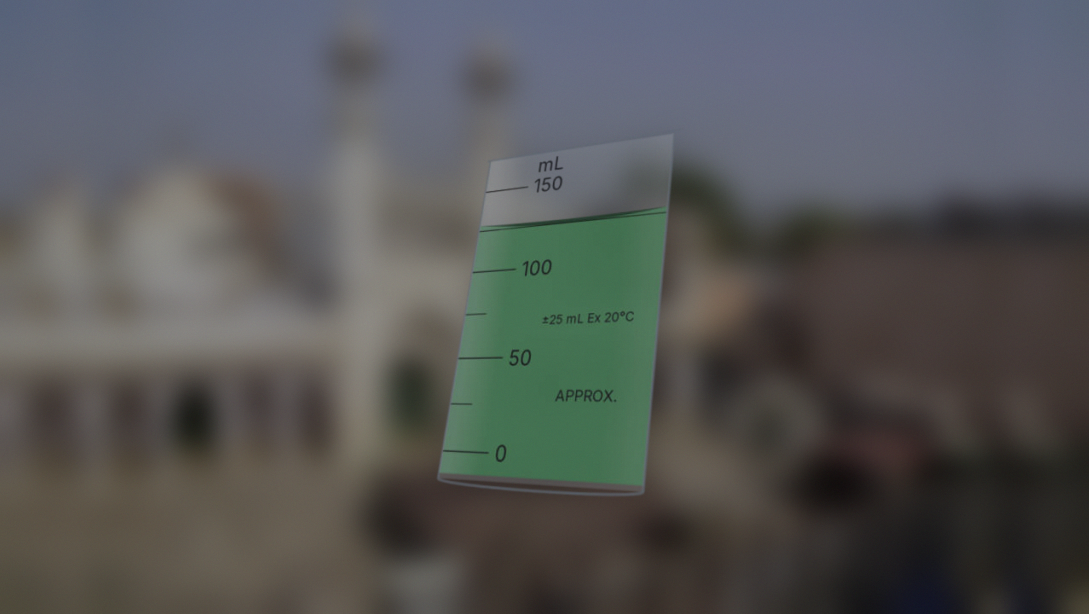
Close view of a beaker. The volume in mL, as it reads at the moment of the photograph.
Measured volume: 125 mL
